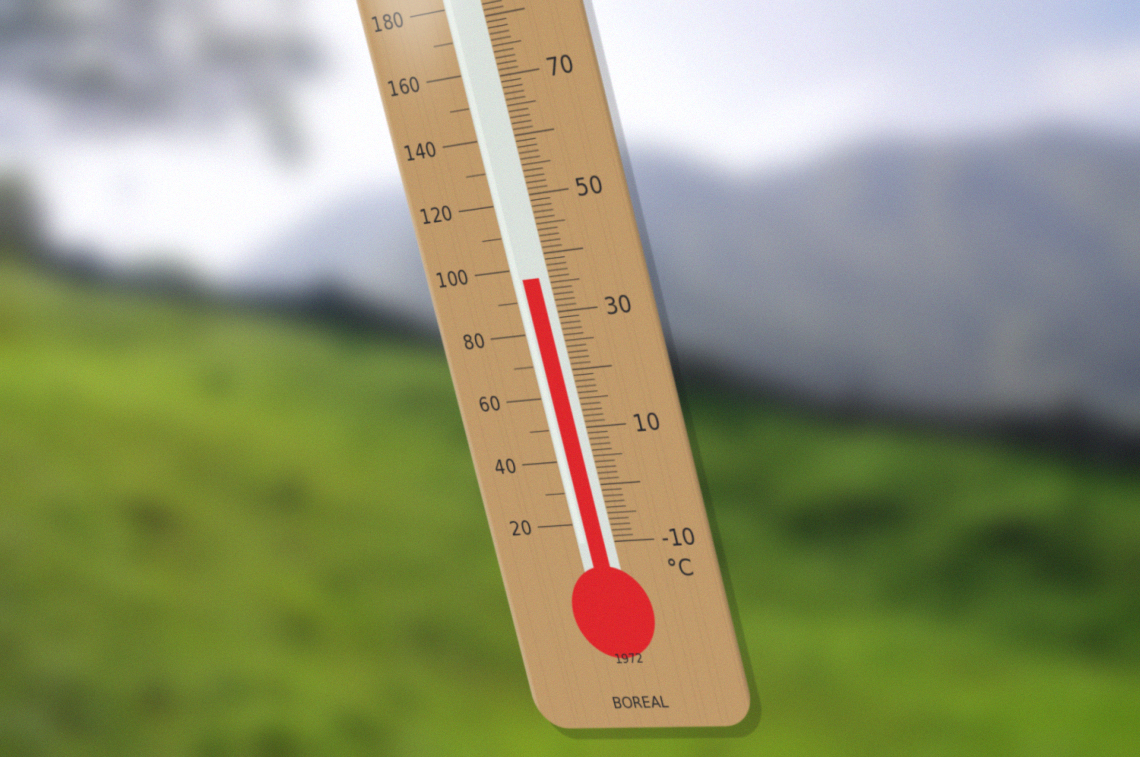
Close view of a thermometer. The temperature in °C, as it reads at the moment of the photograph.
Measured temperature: 36 °C
